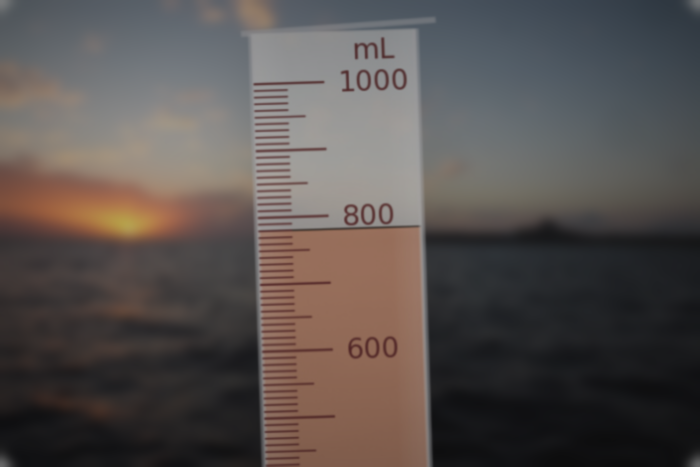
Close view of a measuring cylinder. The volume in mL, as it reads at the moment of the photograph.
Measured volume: 780 mL
